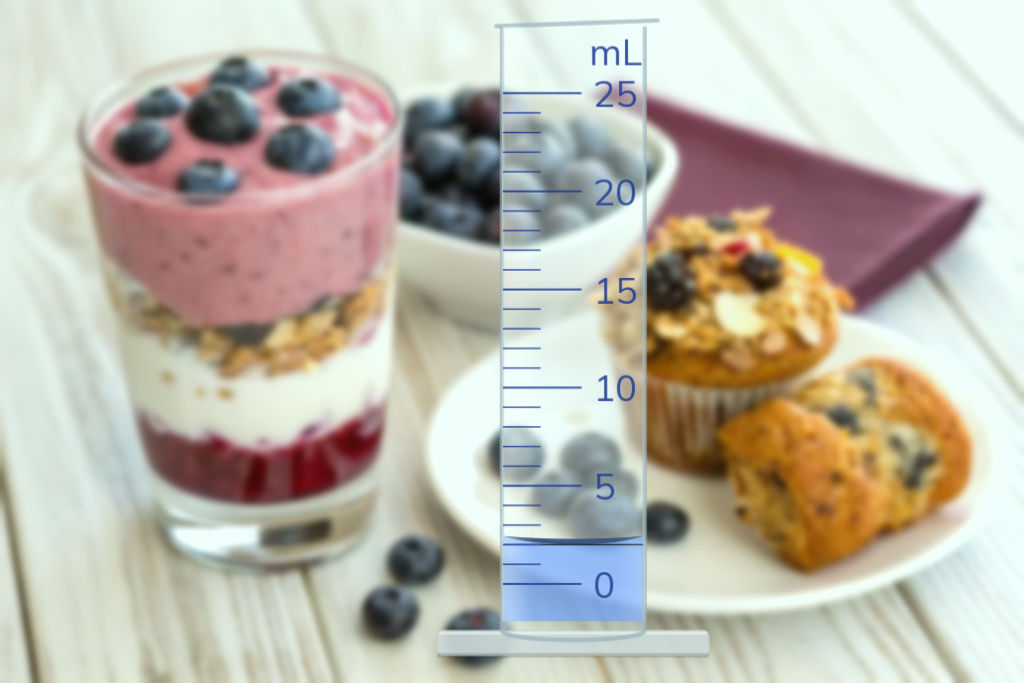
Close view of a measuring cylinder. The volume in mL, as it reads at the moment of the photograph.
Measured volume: 2 mL
